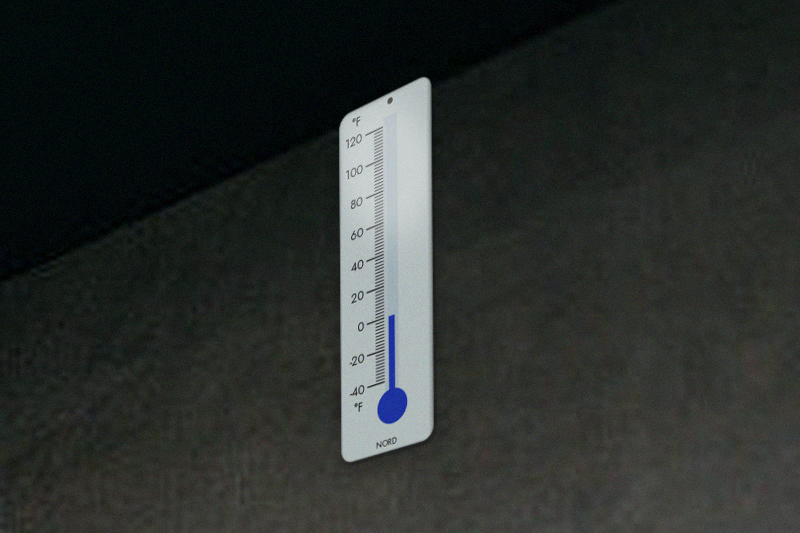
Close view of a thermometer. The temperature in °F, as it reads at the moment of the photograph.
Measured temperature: 0 °F
